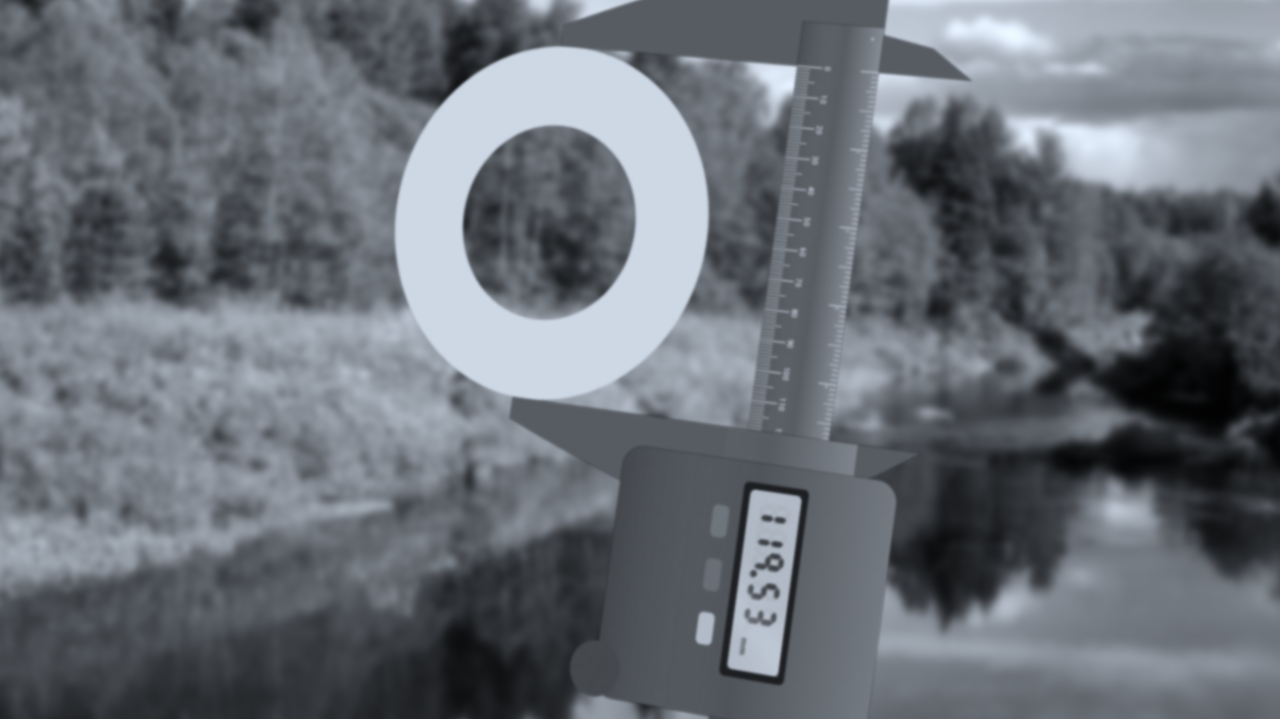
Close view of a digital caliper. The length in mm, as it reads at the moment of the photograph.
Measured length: 119.53 mm
